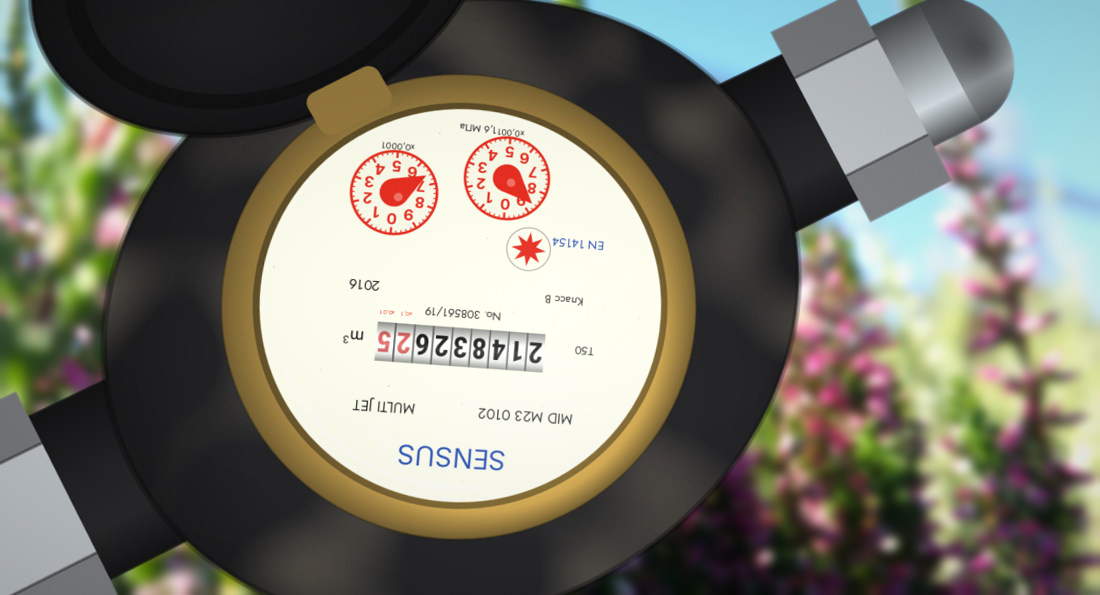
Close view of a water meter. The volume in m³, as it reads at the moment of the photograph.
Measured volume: 2148326.2586 m³
